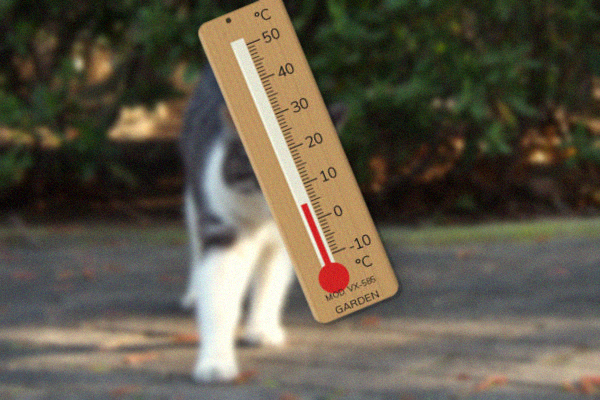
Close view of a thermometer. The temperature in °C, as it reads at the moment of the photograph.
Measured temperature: 5 °C
